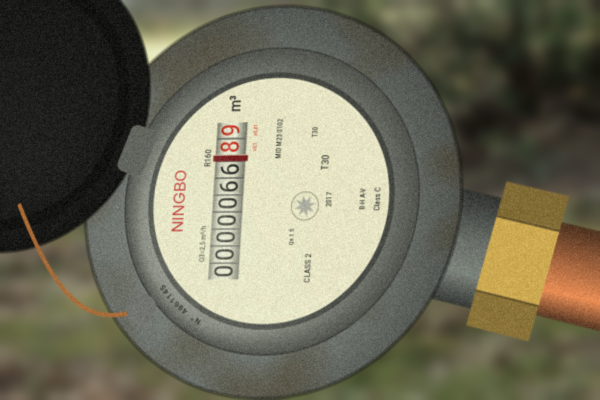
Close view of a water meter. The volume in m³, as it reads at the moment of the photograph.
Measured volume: 66.89 m³
